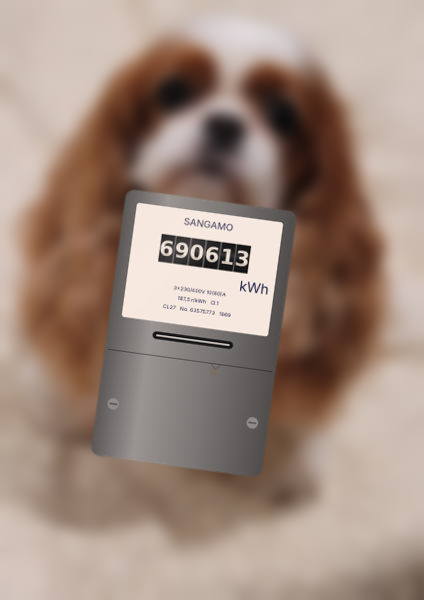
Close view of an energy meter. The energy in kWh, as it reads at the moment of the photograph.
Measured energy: 690613 kWh
